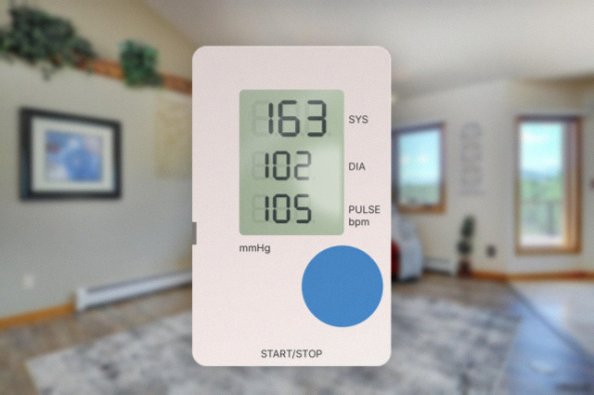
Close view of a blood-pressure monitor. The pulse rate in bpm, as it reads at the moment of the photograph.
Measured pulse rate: 105 bpm
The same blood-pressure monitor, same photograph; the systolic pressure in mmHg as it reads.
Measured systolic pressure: 163 mmHg
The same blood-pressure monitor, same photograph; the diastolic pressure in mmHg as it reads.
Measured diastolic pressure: 102 mmHg
